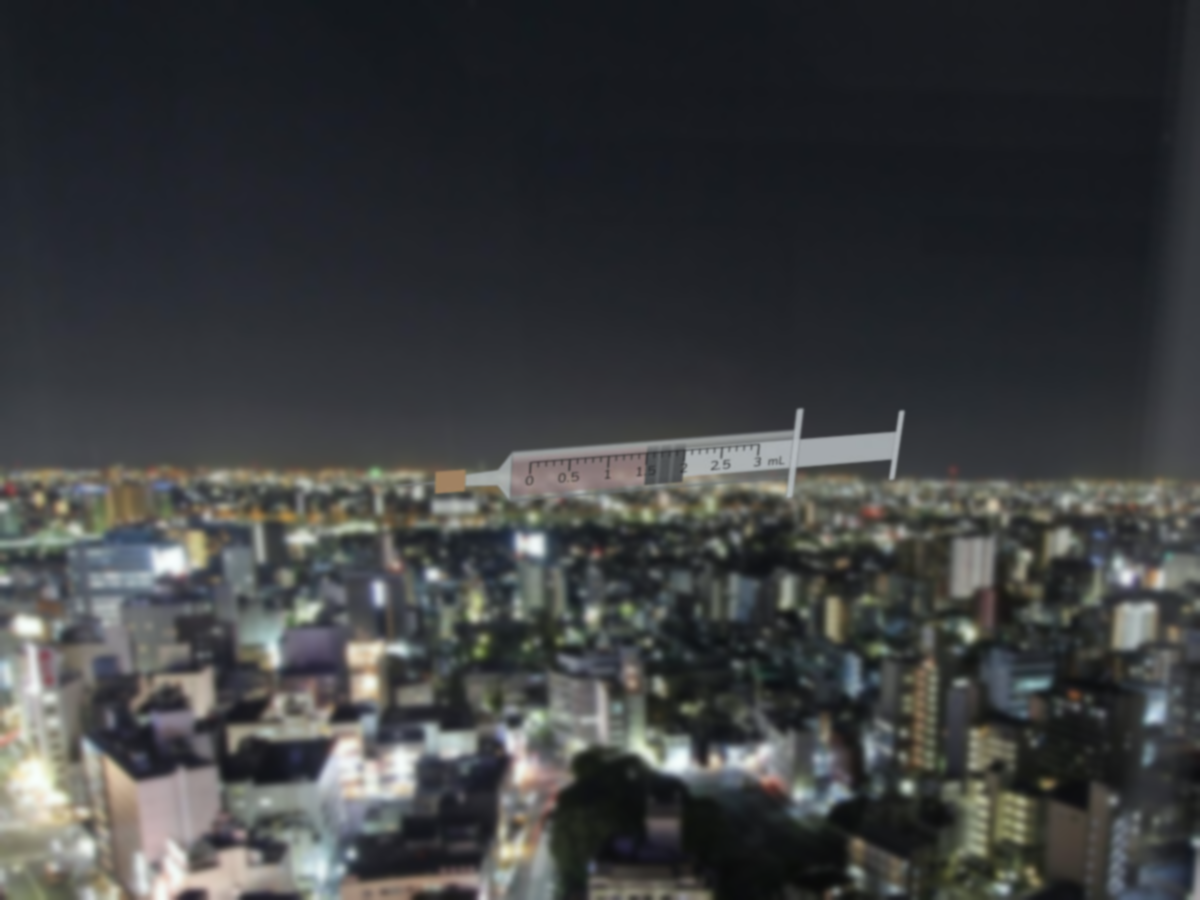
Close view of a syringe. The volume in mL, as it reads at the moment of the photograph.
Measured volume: 1.5 mL
